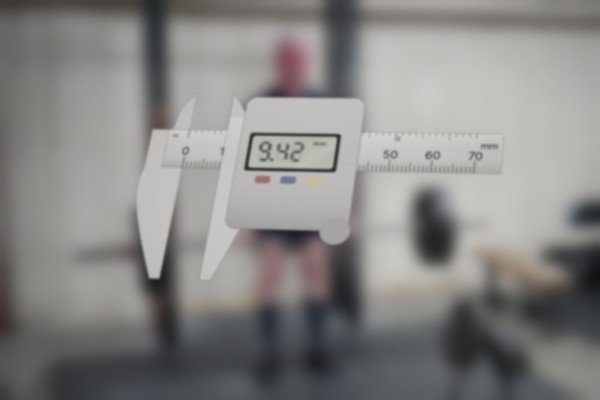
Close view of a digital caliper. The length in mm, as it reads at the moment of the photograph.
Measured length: 9.42 mm
